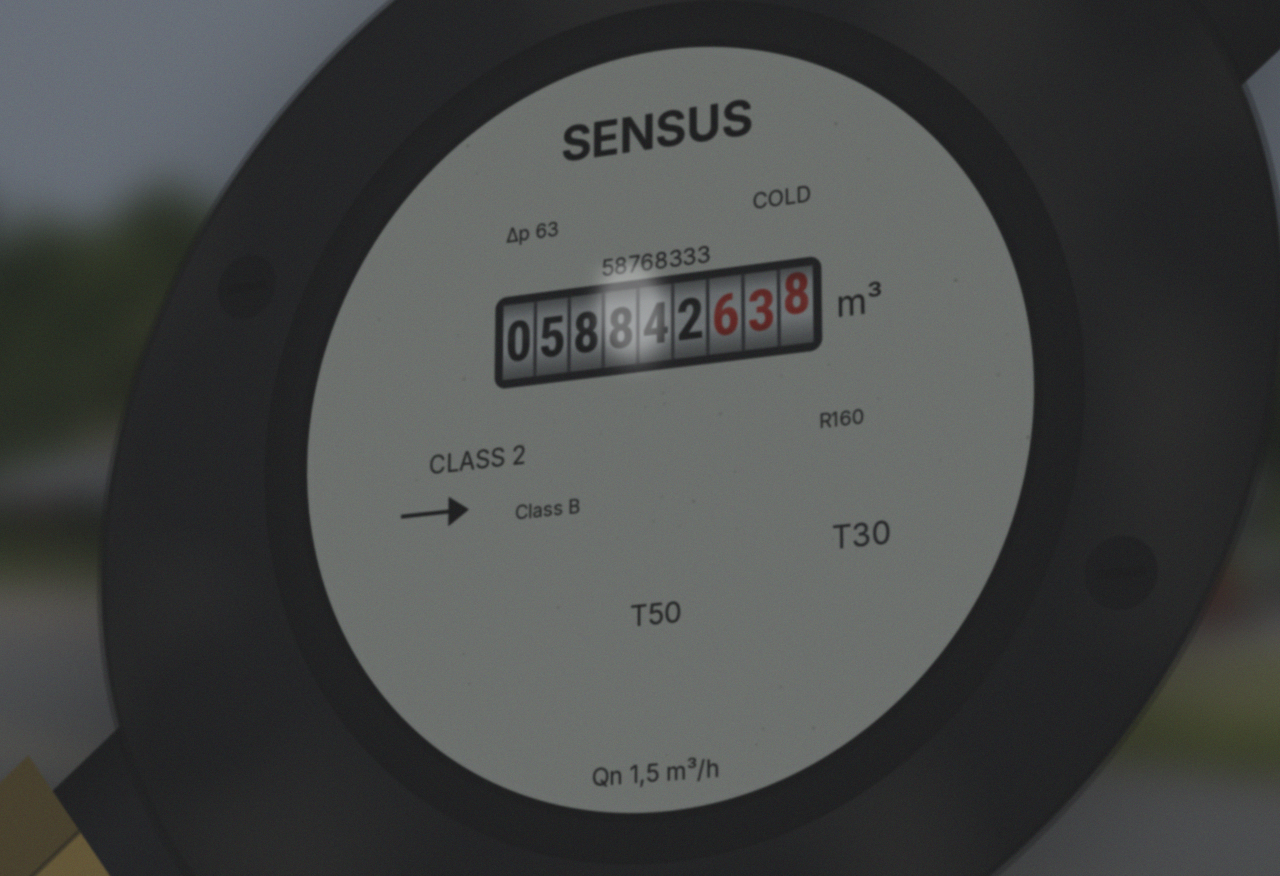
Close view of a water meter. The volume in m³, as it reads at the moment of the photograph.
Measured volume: 58842.638 m³
